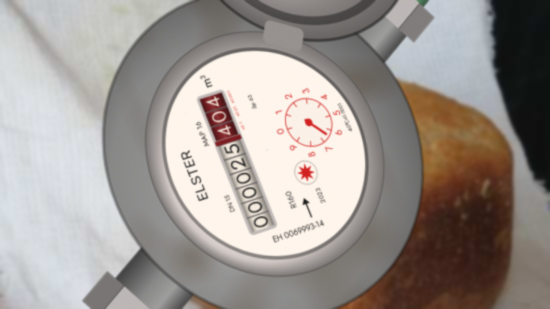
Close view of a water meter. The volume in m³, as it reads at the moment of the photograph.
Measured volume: 25.4046 m³
